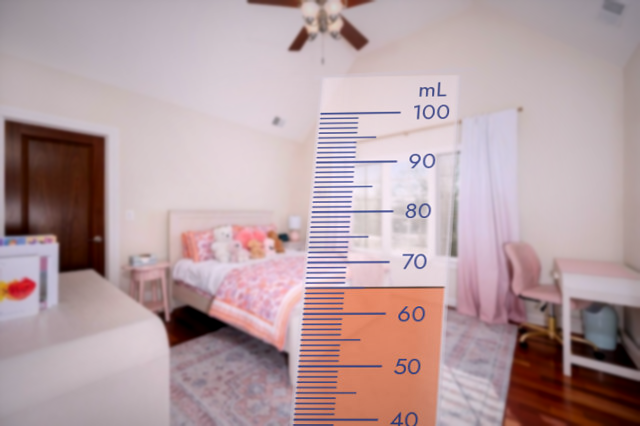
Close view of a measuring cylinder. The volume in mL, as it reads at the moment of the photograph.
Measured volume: 65 mL
